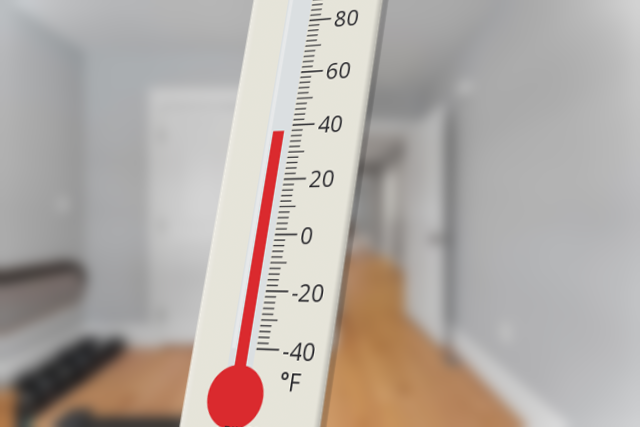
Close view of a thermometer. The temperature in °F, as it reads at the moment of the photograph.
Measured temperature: 38 °F
